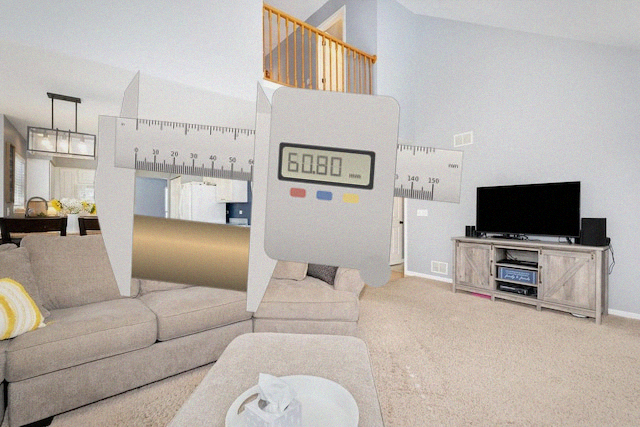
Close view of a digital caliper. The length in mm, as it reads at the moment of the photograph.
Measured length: 60.80 mm
